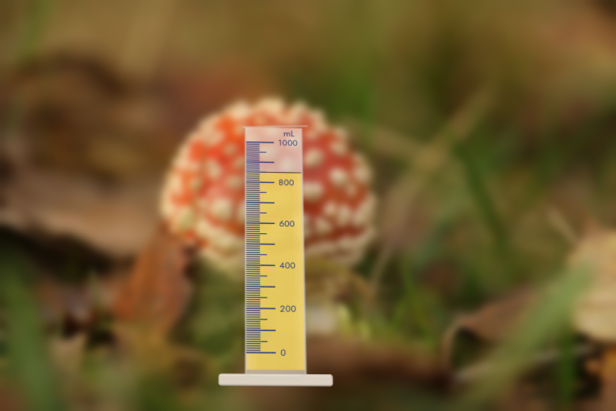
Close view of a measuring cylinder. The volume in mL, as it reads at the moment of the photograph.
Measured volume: 850 mL
